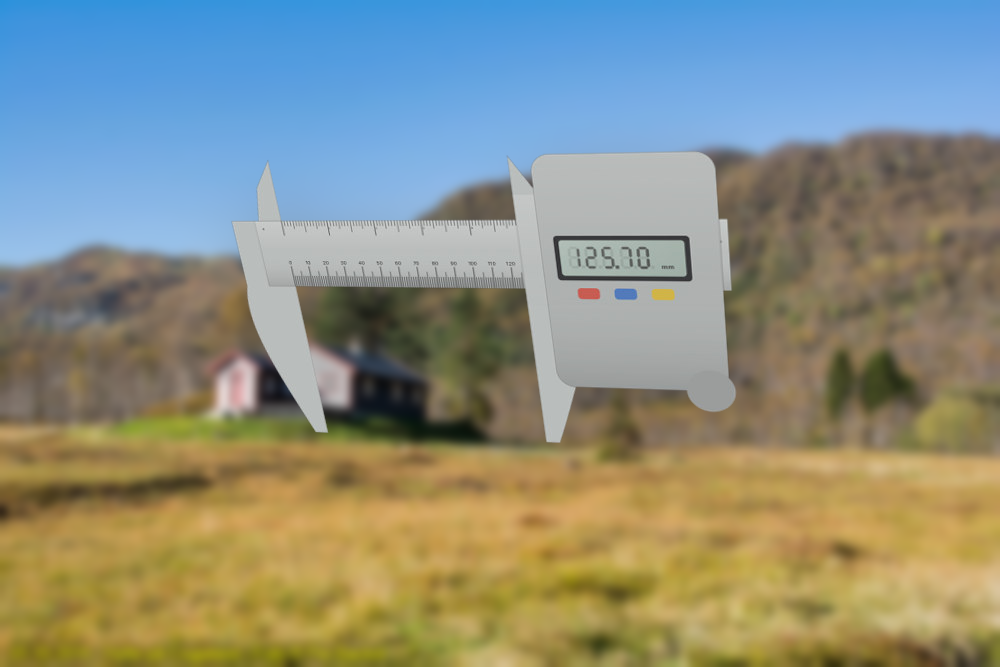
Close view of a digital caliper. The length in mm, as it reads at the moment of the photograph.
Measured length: 125.70 mm
